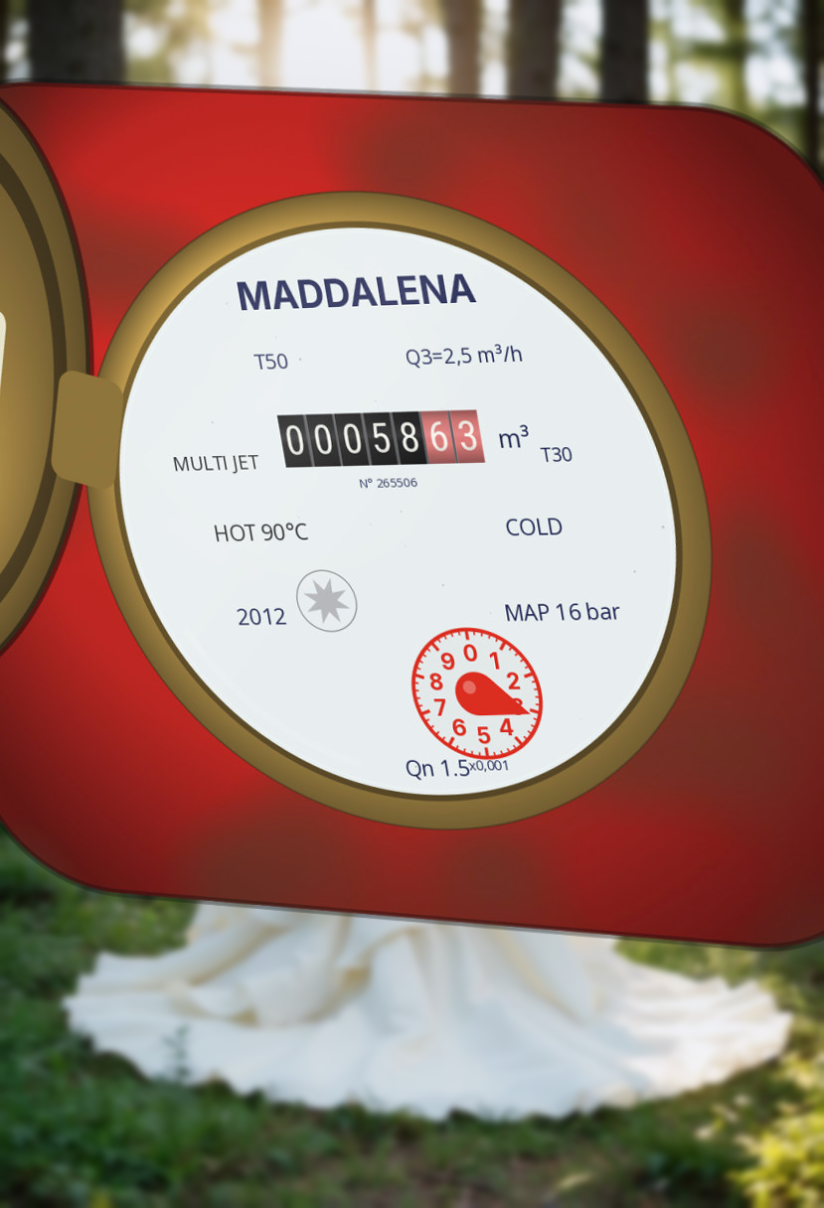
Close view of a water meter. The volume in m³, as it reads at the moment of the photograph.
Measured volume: 58.633 m³
